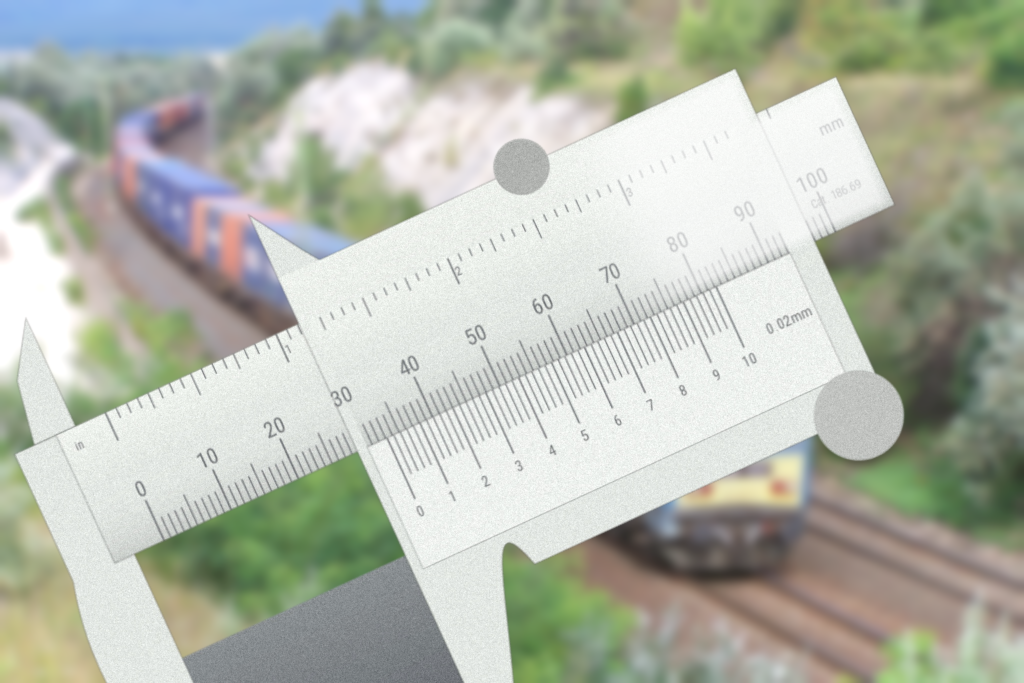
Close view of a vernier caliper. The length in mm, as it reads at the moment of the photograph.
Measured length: 33.2 mm
